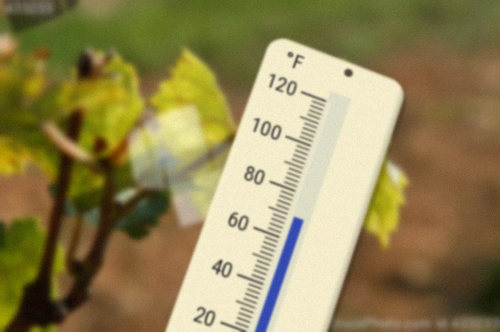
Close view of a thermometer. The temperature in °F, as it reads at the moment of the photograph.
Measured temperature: 70 °F
